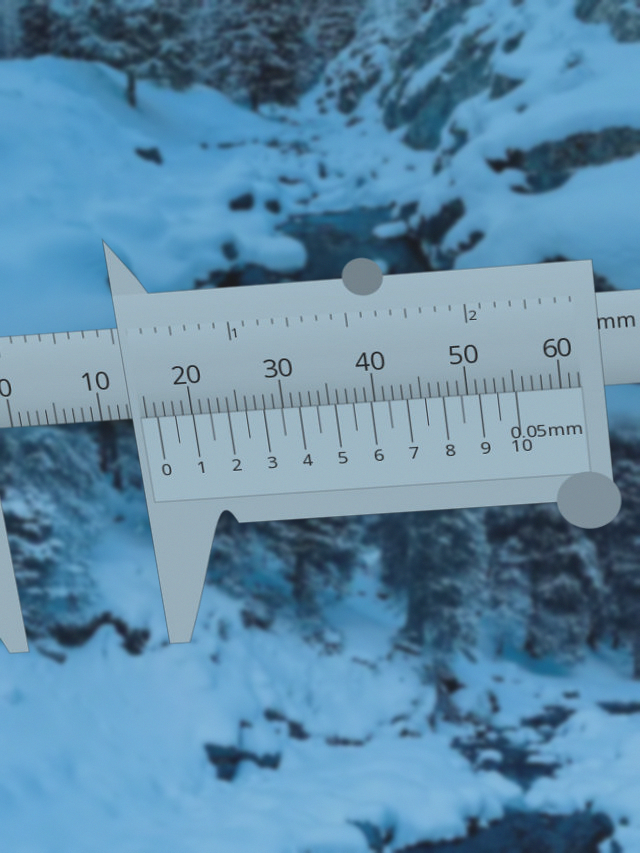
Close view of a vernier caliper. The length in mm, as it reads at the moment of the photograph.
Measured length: 16.2 mm
